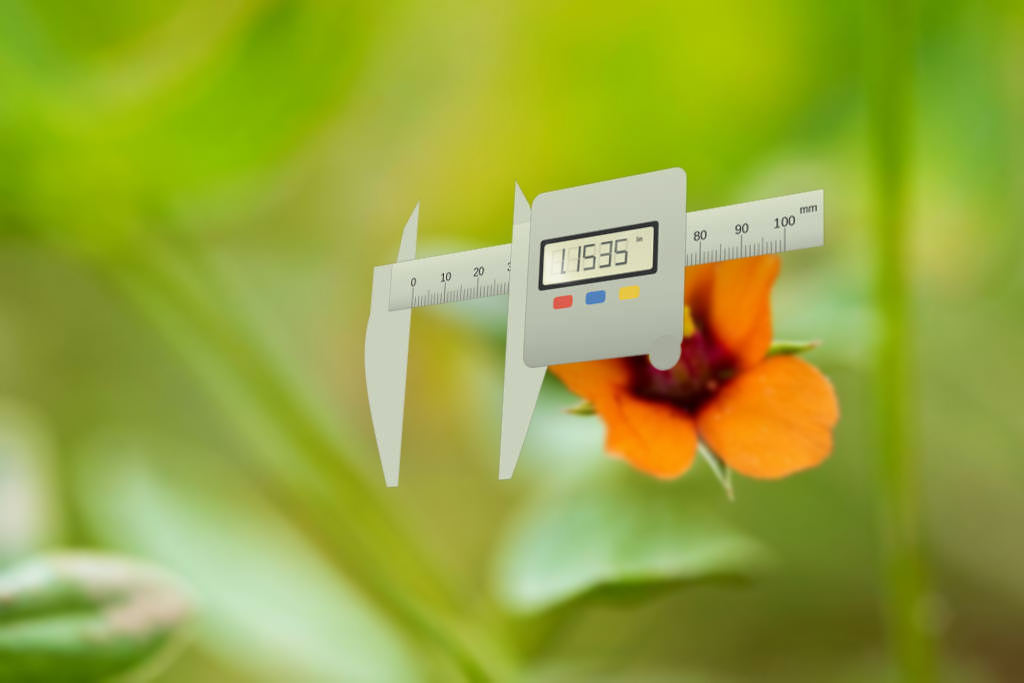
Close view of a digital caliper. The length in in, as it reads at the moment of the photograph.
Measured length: 1.1535 in
